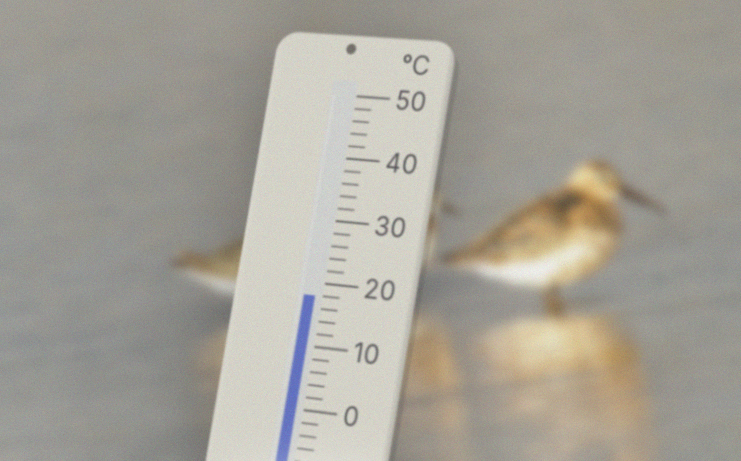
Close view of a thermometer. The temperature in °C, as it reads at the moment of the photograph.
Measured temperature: 18 °C
